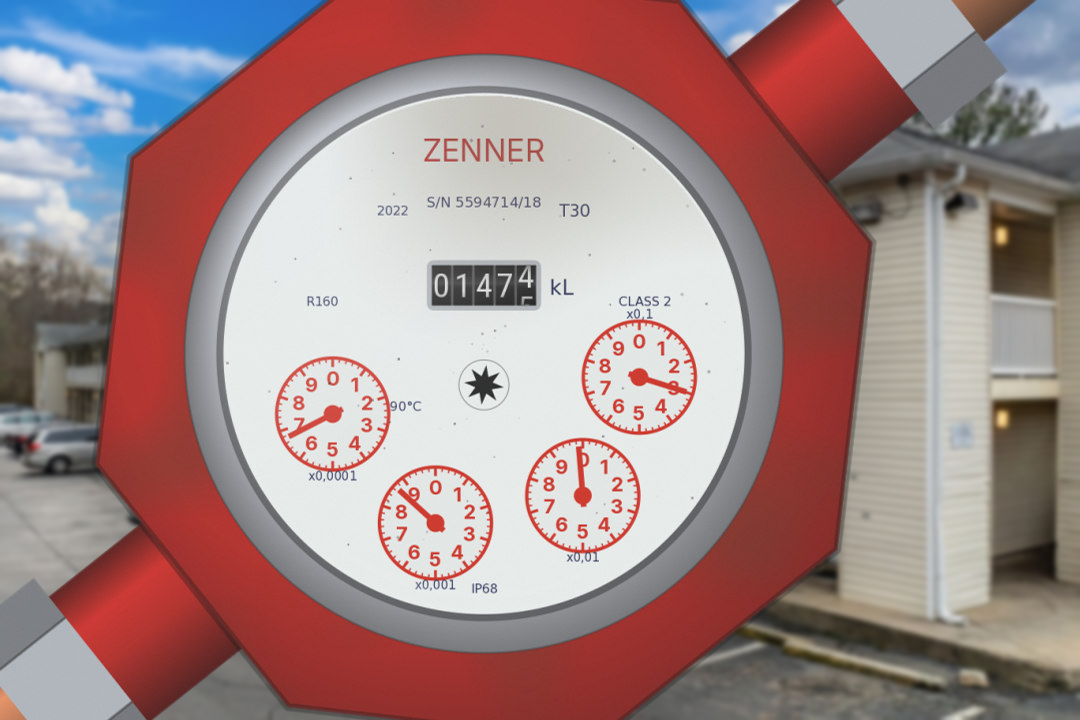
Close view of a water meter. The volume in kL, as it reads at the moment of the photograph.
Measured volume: 1474.2986 kL
